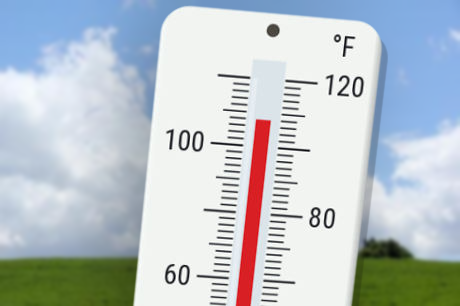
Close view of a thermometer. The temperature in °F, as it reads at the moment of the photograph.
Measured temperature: 108 °F
